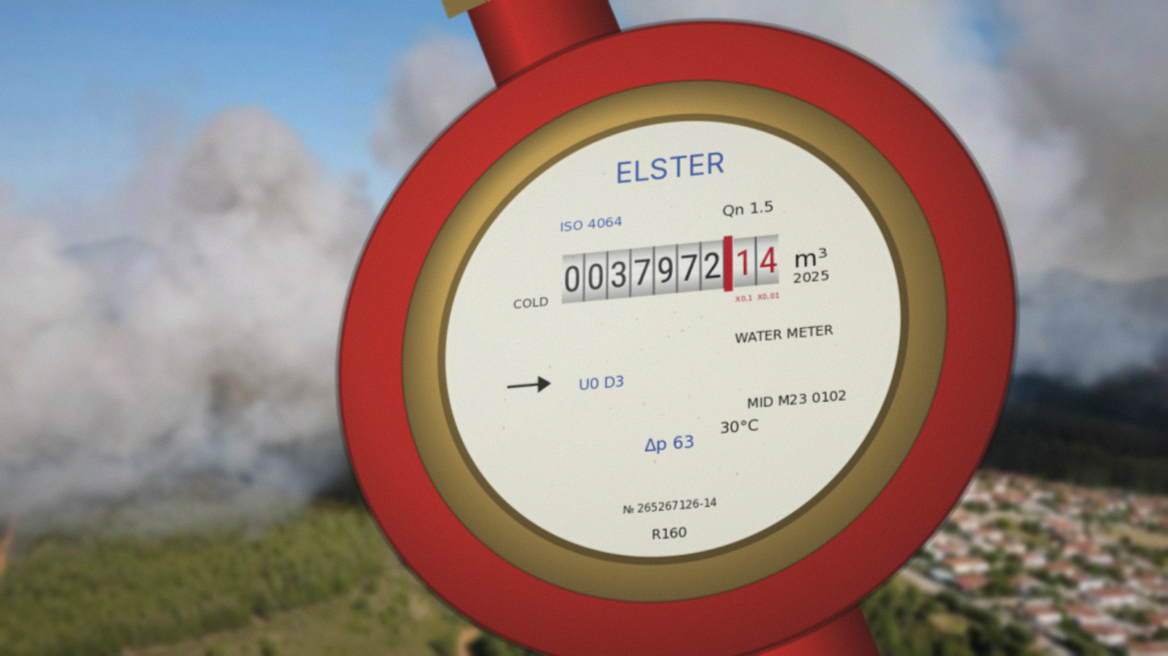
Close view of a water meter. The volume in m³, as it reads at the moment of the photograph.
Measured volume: 37972.14 m³
